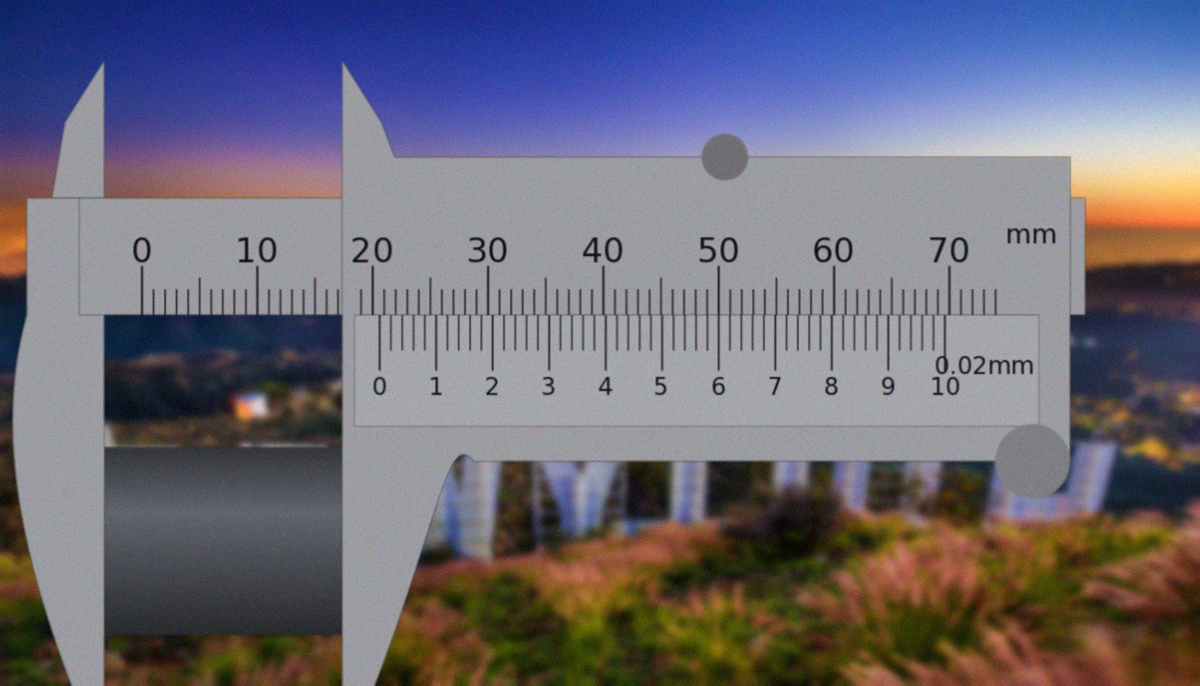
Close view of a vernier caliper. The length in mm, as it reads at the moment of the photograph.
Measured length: 20.6 mm
